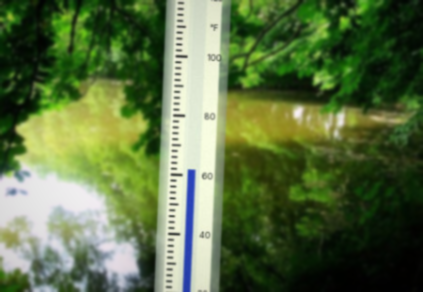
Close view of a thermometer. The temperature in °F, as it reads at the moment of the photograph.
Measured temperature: 62 °F
